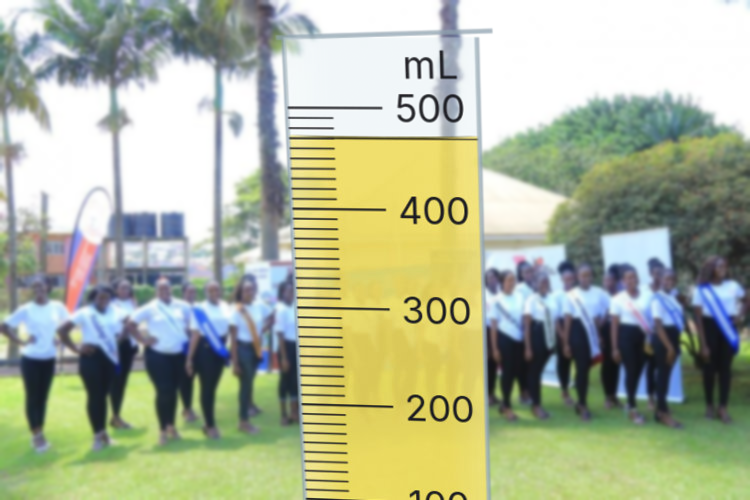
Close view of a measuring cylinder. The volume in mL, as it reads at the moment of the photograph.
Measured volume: 470 mL
